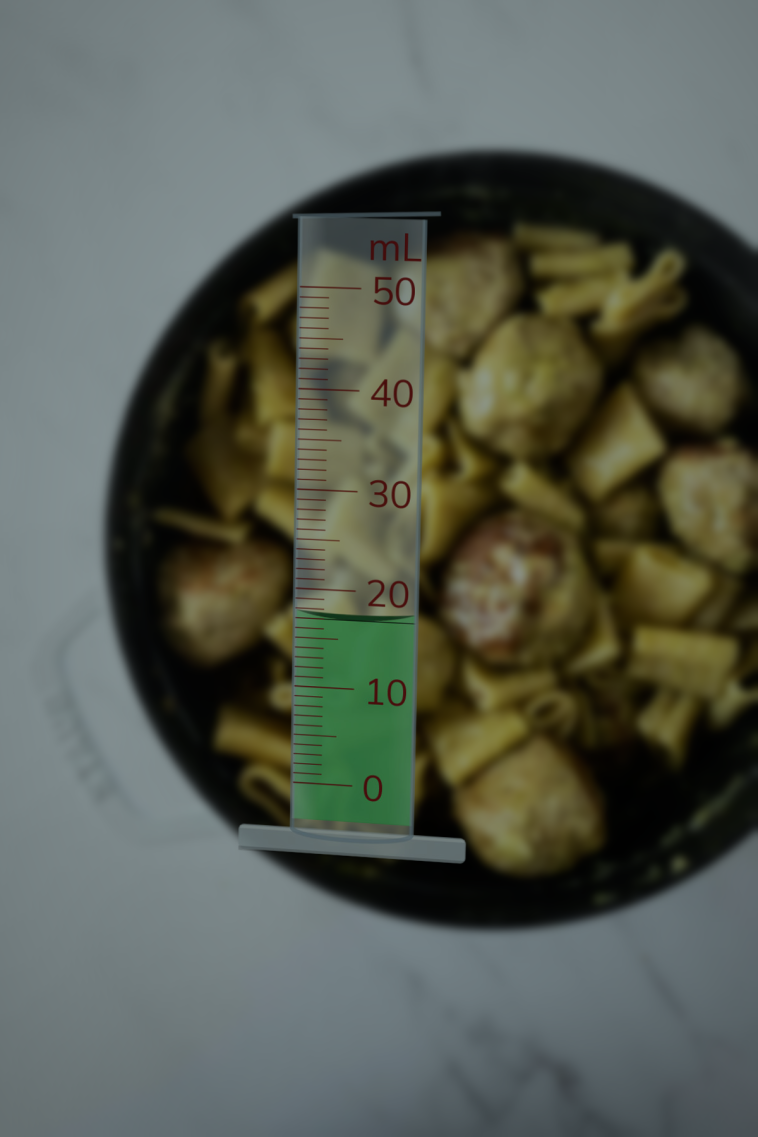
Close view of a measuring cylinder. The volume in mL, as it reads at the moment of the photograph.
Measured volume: 17 mL
